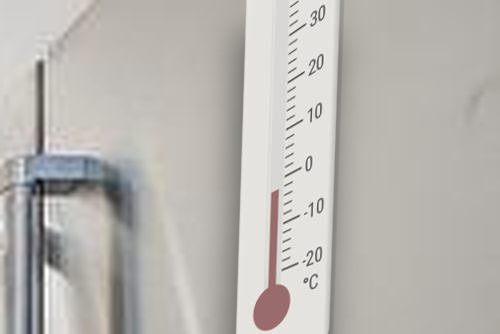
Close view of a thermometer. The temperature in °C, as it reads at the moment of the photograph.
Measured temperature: -2 °C
